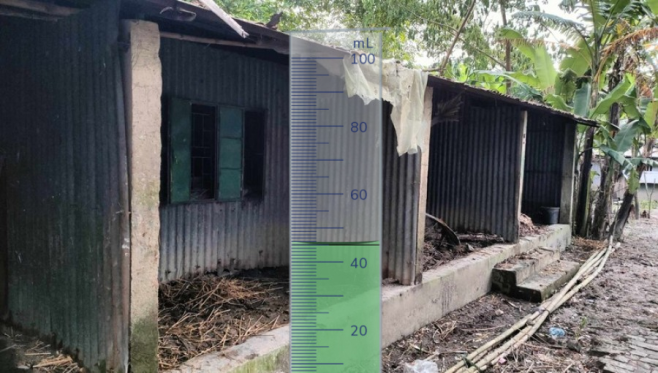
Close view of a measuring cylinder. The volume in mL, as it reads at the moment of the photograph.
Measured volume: 45 mL
